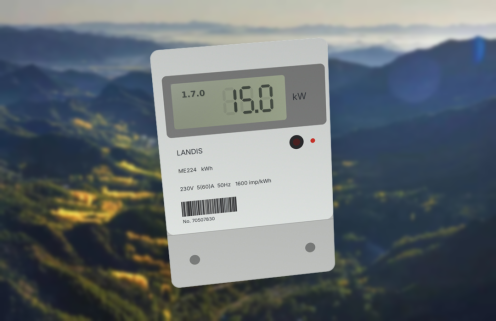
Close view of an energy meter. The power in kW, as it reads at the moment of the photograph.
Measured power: 15.0 kW
